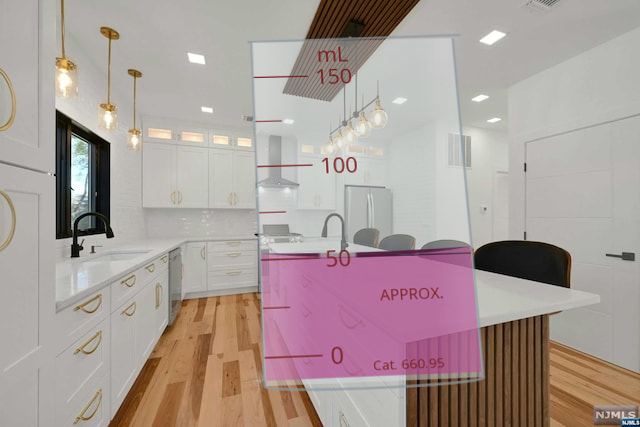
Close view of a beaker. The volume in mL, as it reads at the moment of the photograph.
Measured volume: 50 mL
